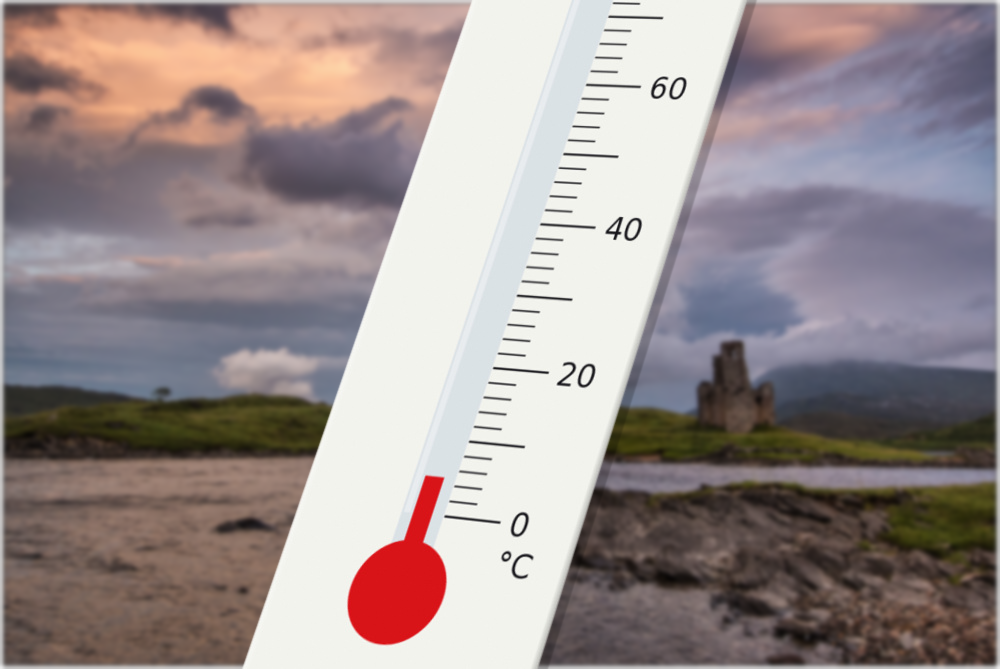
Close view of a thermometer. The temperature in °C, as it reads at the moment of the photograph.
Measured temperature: 5 °C
